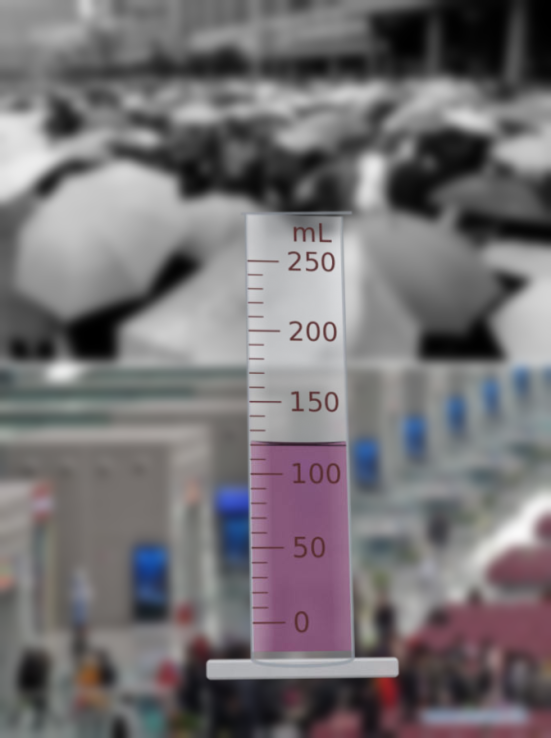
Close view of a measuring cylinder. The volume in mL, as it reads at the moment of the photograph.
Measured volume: 120 mL
